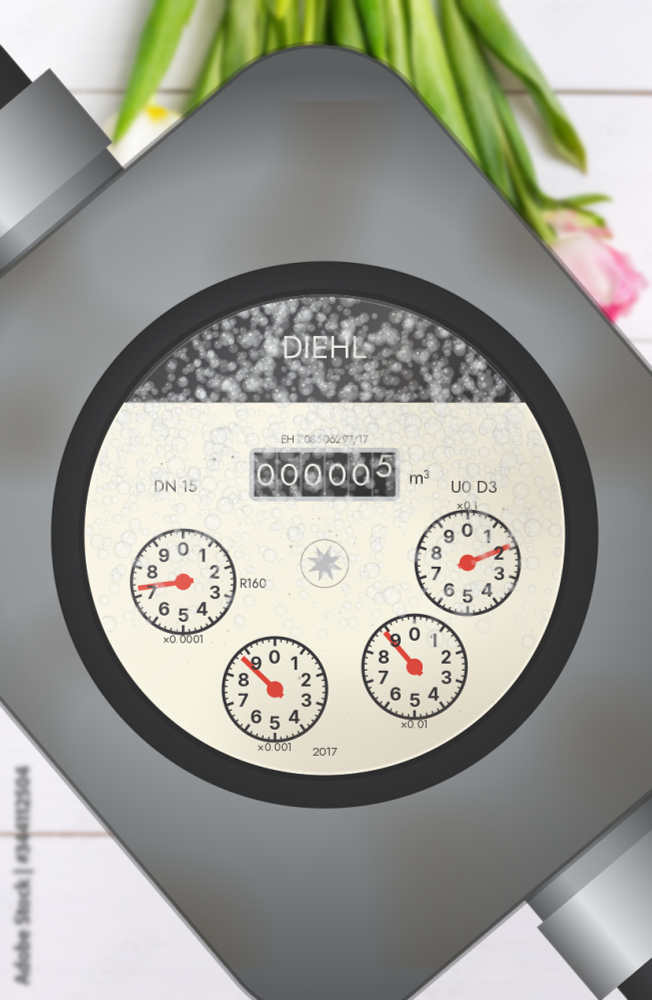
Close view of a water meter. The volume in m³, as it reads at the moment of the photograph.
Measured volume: 5.1887 m³
